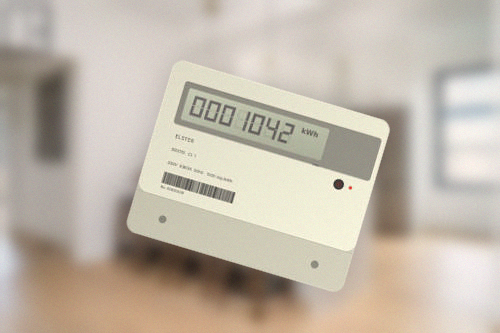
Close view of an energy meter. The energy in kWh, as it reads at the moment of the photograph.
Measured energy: 1042 kWh
